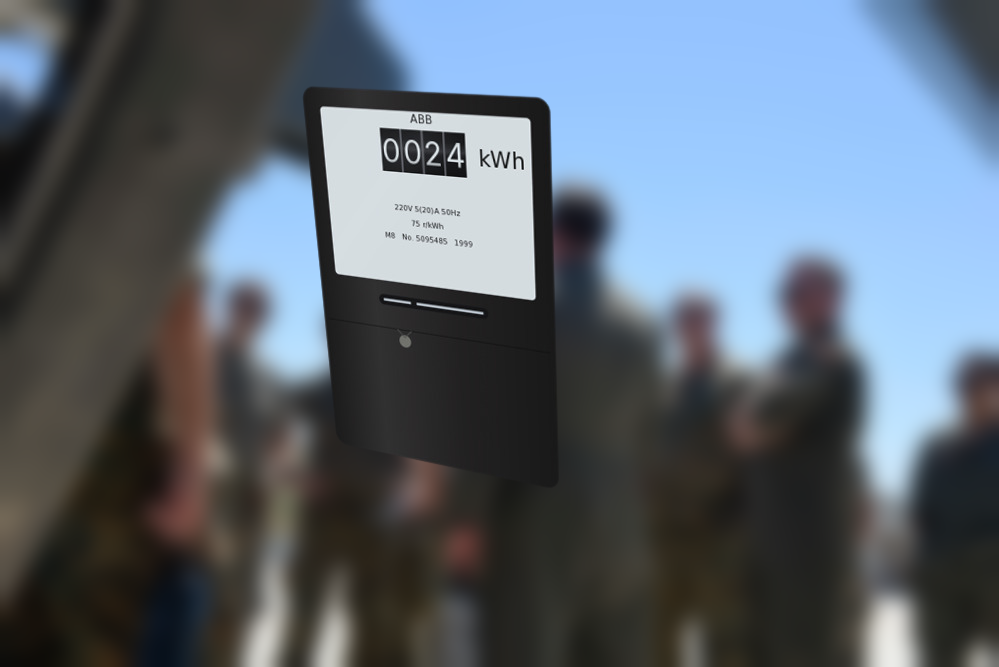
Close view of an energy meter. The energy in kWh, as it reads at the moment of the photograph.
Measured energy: 24 kWh
